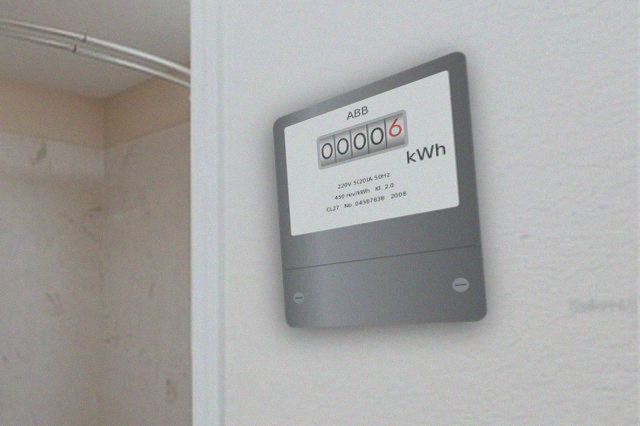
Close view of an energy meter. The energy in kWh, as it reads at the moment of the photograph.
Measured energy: 0.6 kWh
